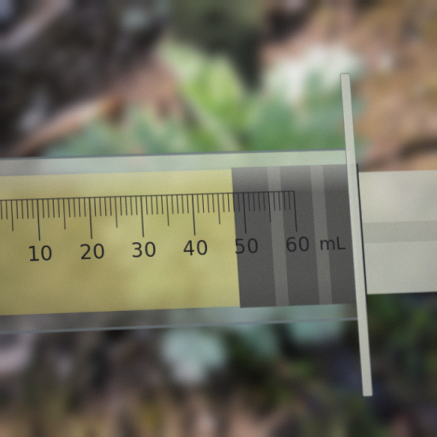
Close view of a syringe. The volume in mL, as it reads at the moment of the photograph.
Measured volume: 48 mL
